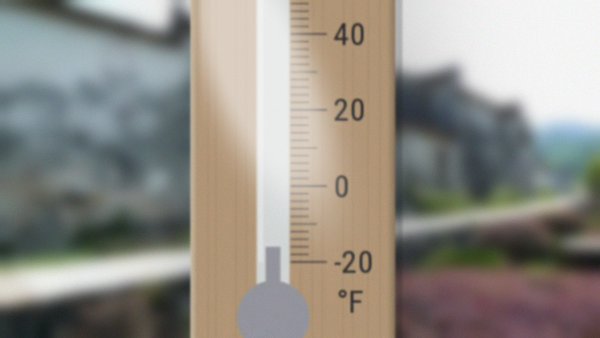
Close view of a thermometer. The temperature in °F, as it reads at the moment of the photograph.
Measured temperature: -16 °F
